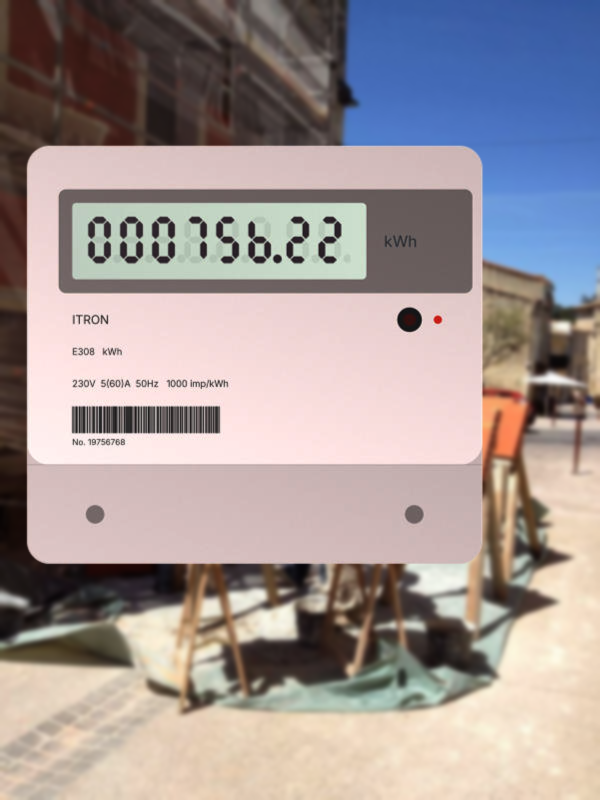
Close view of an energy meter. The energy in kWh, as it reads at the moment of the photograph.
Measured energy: 756.22 kWh
